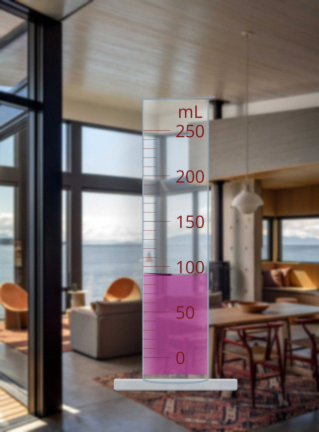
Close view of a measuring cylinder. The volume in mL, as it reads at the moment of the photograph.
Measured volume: 90 mL
